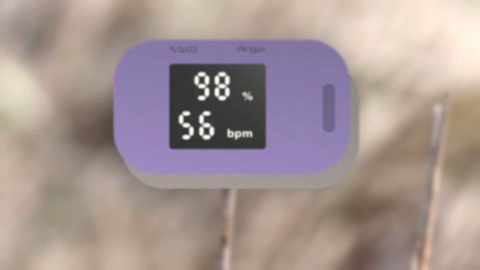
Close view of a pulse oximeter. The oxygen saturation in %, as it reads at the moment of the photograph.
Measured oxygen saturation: 98 %
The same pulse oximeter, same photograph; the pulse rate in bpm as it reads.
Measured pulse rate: 56 bpm
